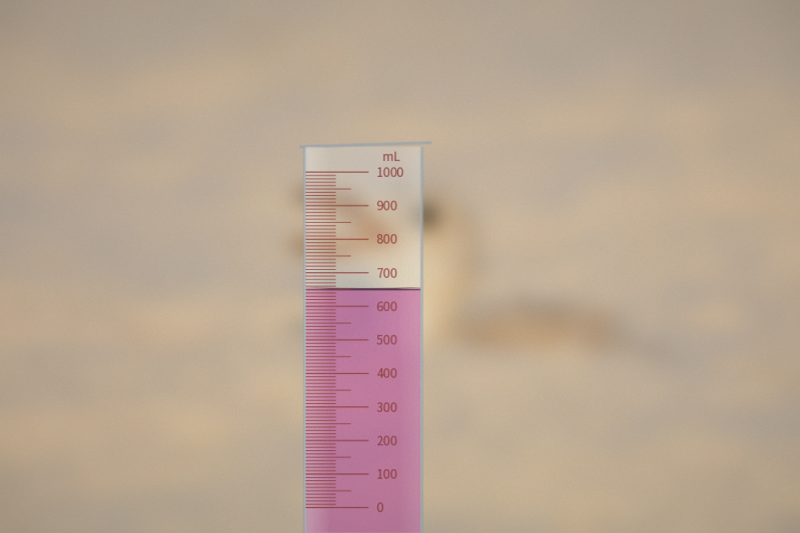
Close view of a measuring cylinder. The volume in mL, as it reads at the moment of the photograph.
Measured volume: 650 mL
